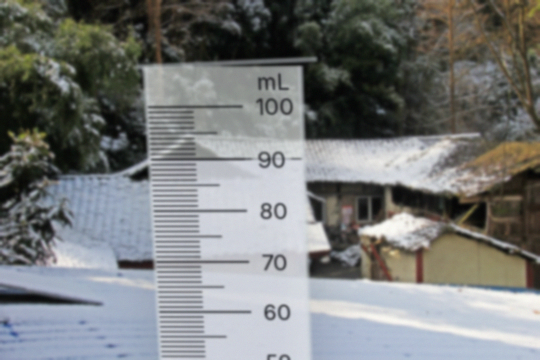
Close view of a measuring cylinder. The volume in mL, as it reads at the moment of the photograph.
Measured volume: 90 mL
